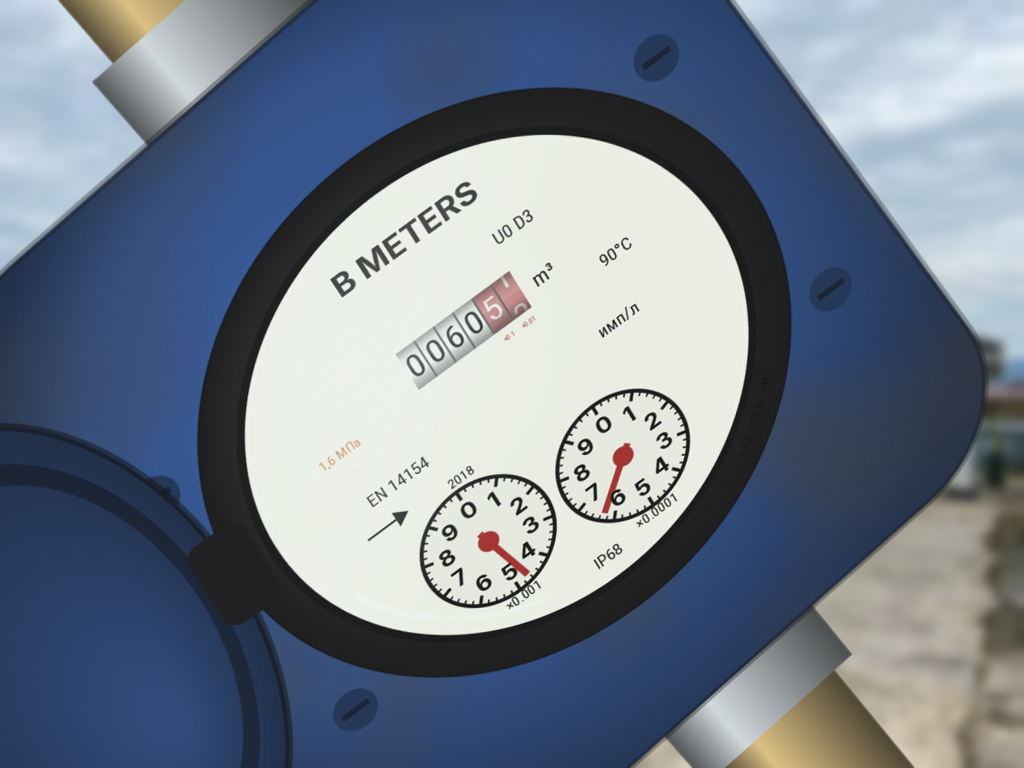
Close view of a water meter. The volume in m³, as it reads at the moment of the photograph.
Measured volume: 60.5146 m³
